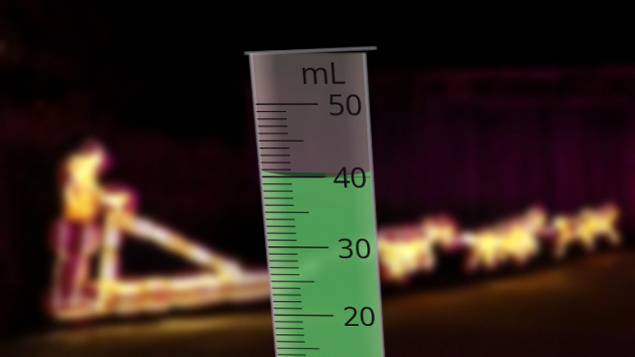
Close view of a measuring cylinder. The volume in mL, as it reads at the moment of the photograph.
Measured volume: 40 mL
